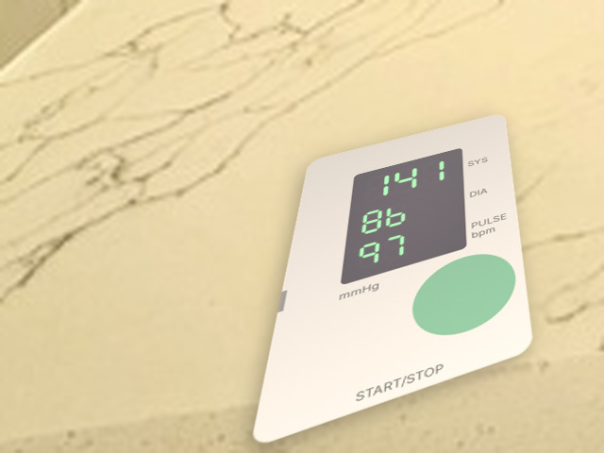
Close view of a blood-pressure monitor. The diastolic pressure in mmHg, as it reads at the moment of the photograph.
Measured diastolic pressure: 86 mmHg
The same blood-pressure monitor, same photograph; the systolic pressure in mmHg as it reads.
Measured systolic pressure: 141 mmHg
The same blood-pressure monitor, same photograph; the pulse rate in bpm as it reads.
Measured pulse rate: 97 bpm
